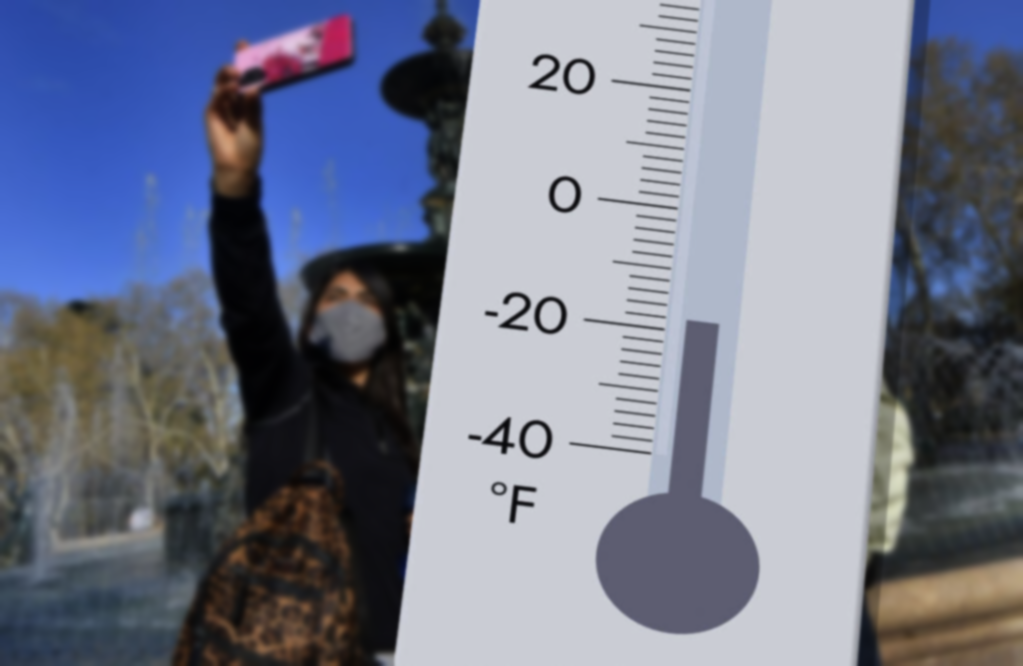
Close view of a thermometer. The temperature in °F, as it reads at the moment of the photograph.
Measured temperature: -18 °F
